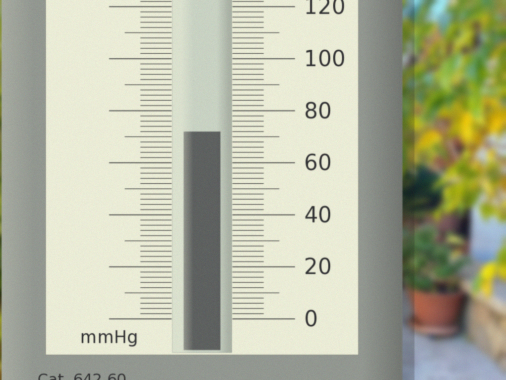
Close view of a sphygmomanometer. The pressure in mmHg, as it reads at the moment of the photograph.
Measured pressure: 72 mmHg
